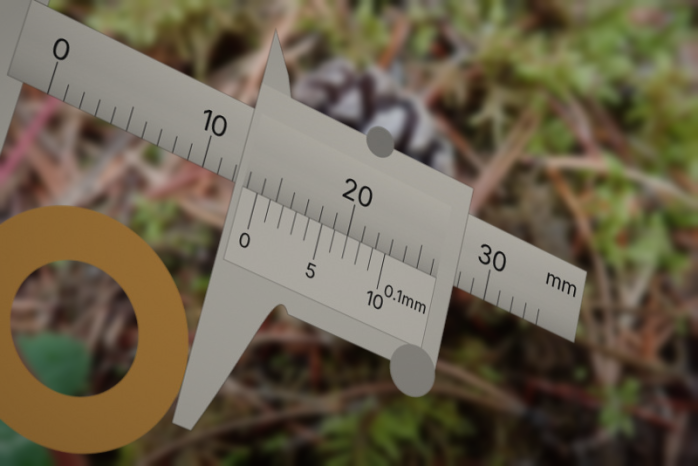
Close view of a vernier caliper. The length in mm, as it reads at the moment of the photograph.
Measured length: 13.7 mm
